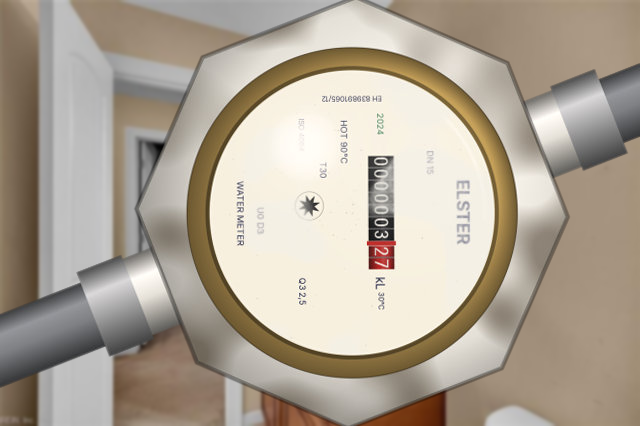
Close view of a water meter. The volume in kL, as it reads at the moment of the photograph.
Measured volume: 3.27 kL
